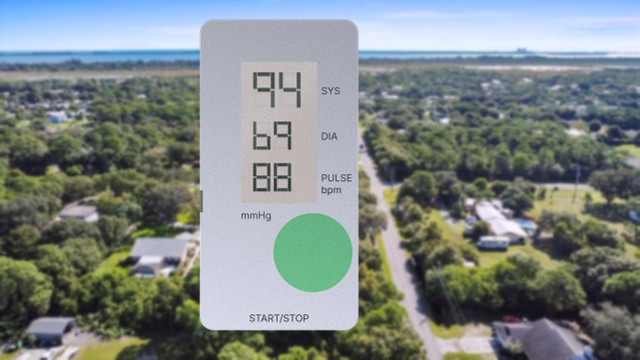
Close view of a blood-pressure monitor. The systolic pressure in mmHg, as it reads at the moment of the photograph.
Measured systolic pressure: 94 mmHg
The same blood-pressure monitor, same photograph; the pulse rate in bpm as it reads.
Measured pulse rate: 88 bpm
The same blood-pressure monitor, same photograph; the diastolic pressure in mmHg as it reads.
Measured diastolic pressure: 69 mmHg
